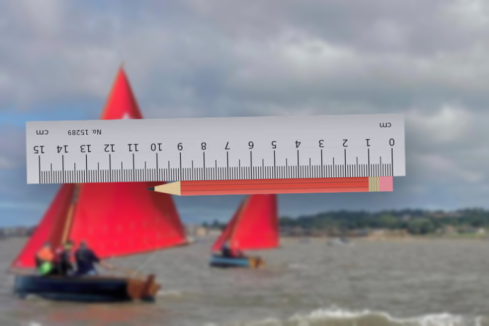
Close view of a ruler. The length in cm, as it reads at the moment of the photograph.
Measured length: 10.5 cm
